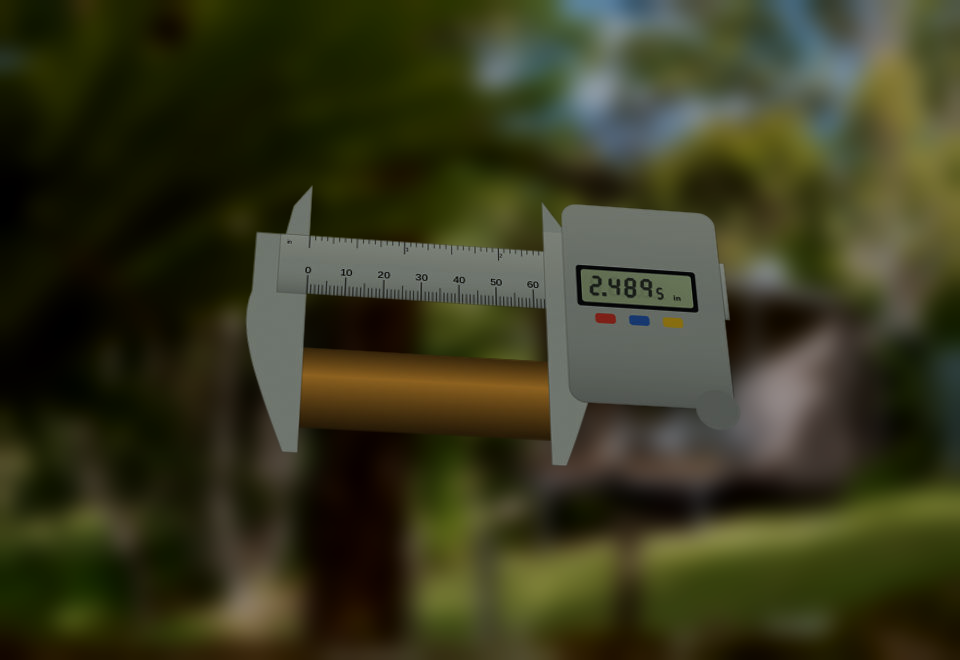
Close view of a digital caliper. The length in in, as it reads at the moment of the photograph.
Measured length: 2.4895 in
